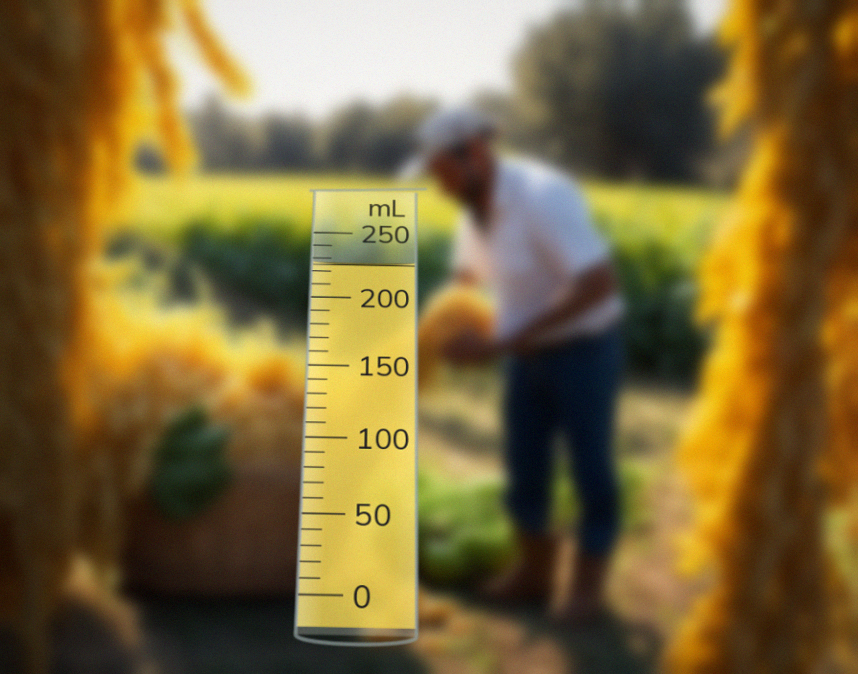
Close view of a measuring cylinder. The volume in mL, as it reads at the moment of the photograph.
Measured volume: 225 mL
